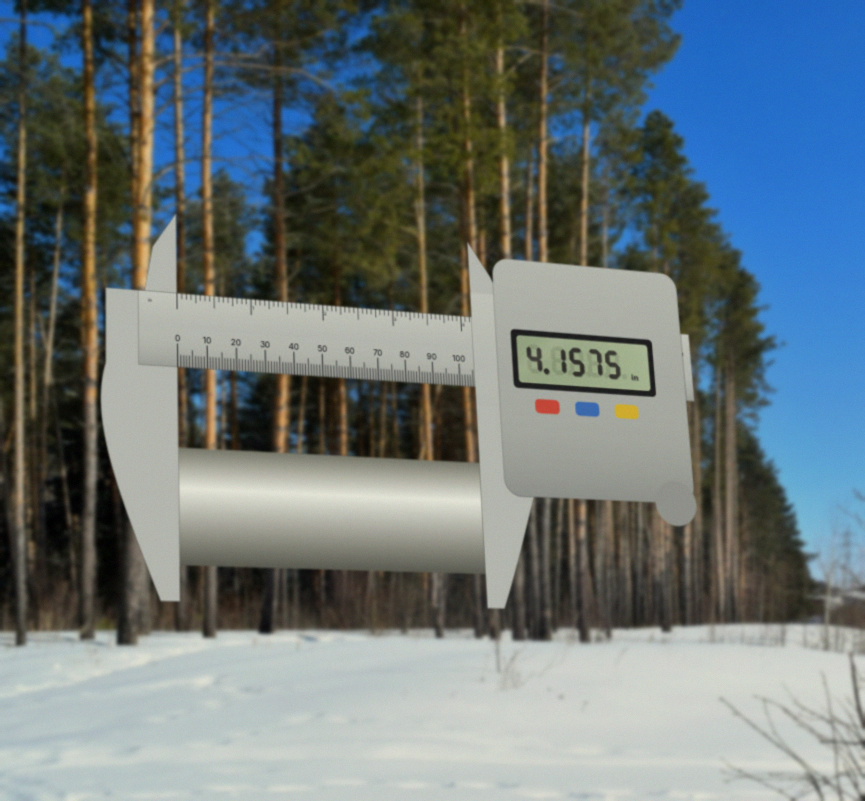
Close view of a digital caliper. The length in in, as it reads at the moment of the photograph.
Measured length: 4.1575 in
